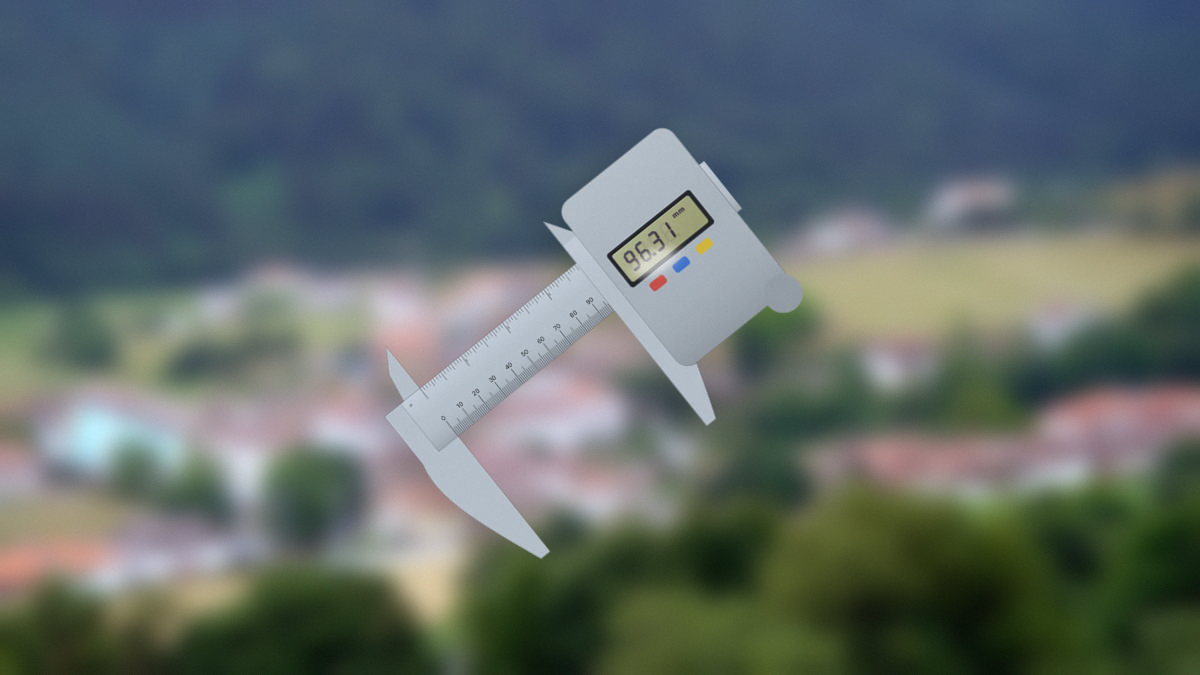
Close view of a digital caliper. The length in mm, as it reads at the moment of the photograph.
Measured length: 96.31 mm
